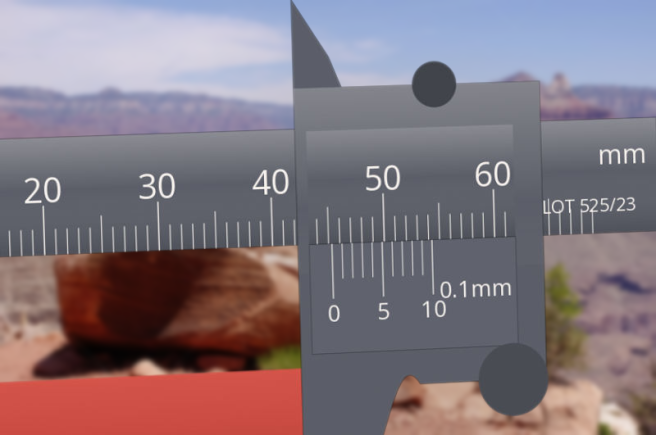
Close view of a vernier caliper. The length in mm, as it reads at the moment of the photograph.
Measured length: 45.3 mm
